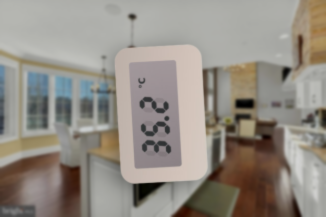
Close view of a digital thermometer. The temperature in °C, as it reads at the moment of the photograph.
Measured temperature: 35.2 °C
